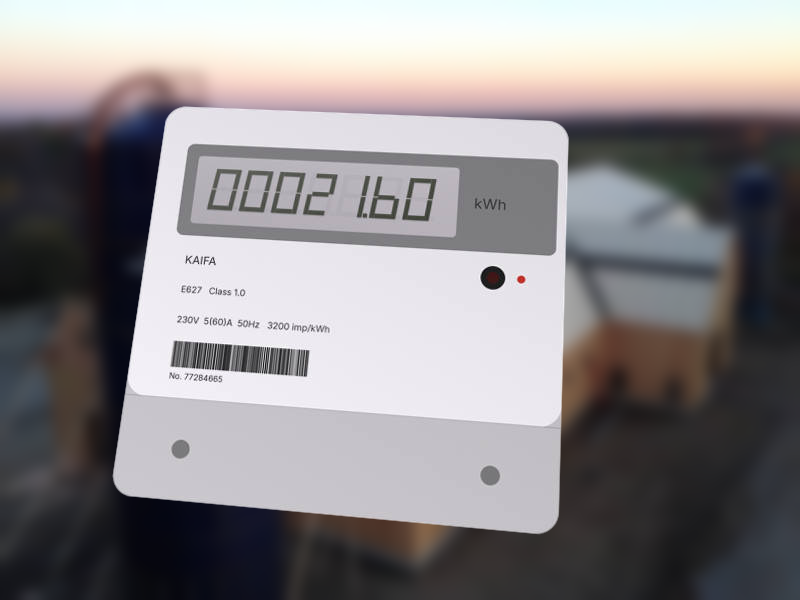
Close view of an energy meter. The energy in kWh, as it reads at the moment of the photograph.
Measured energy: 21.60 kWh
